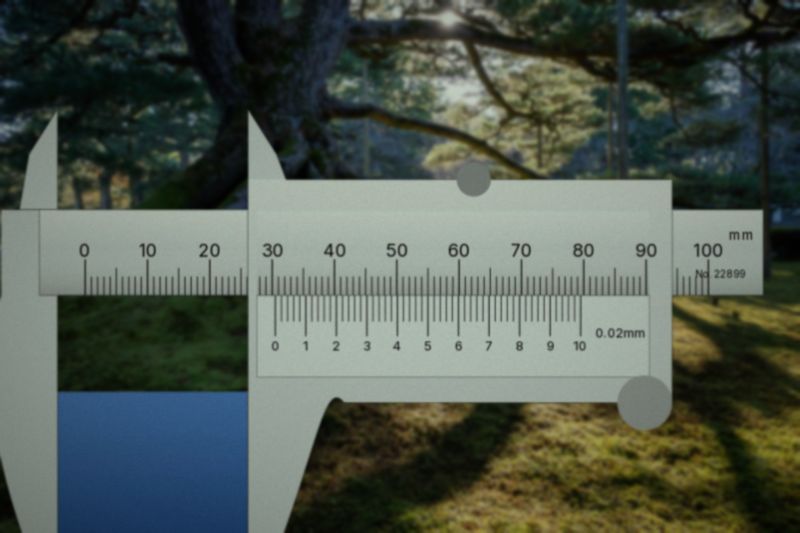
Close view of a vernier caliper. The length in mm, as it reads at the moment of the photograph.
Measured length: 30.5 mm
